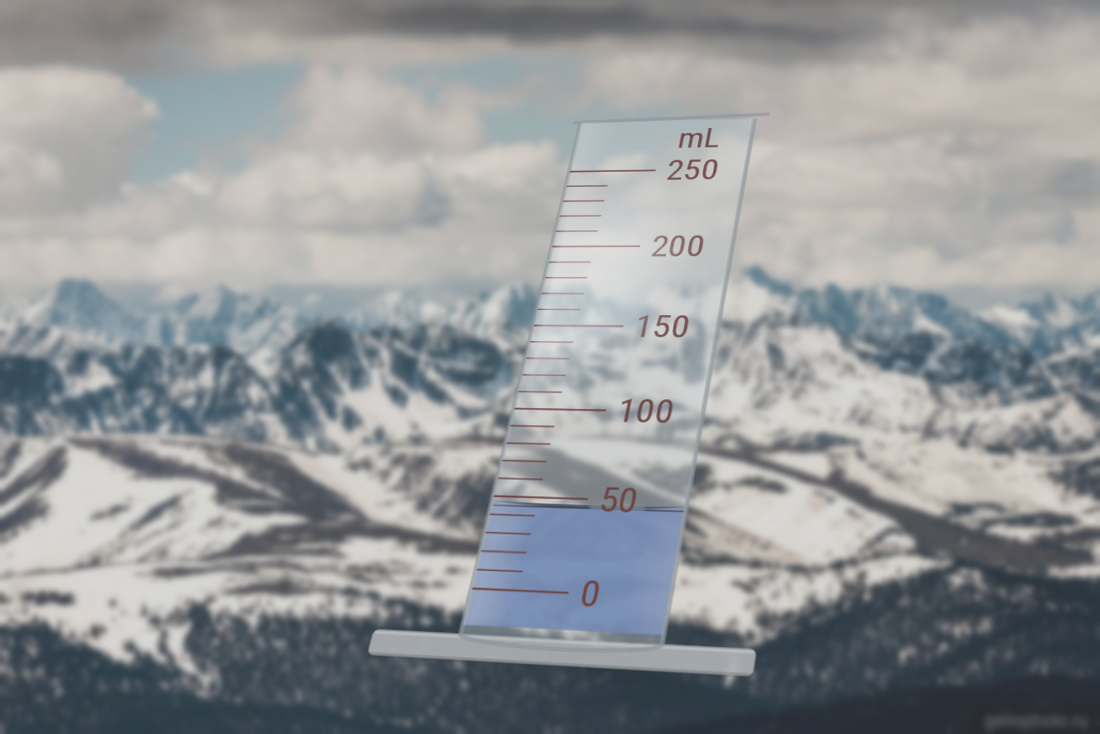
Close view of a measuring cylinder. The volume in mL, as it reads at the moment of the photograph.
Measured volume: 45 mL
